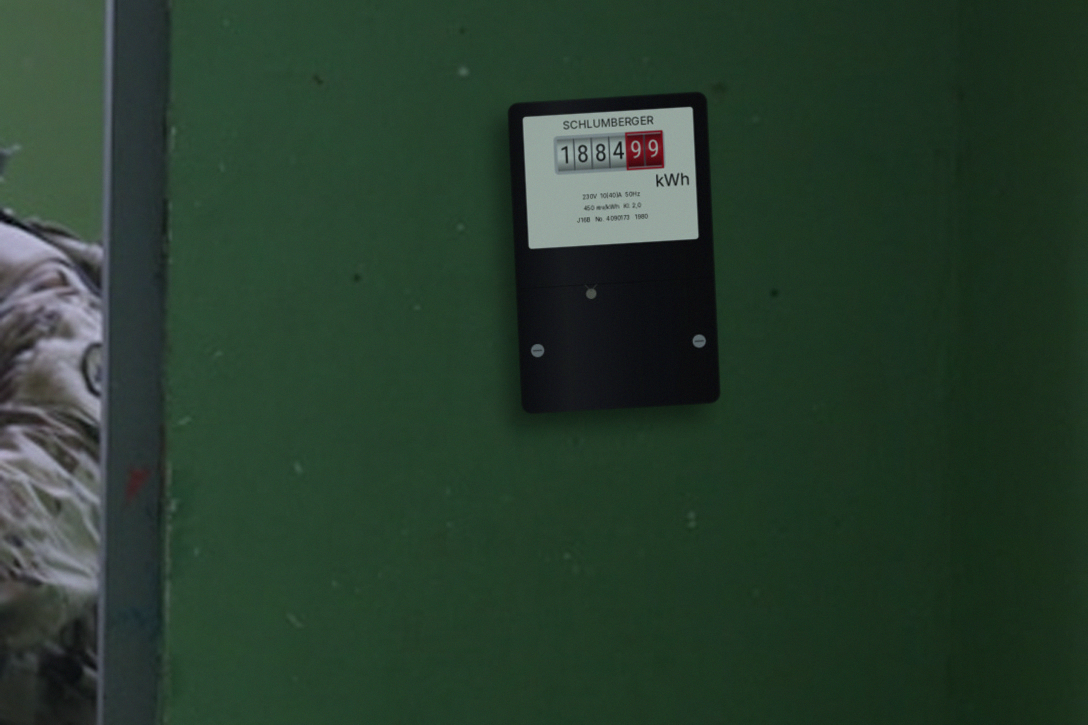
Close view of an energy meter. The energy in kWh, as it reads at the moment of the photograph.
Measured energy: 1884.99 kWh
